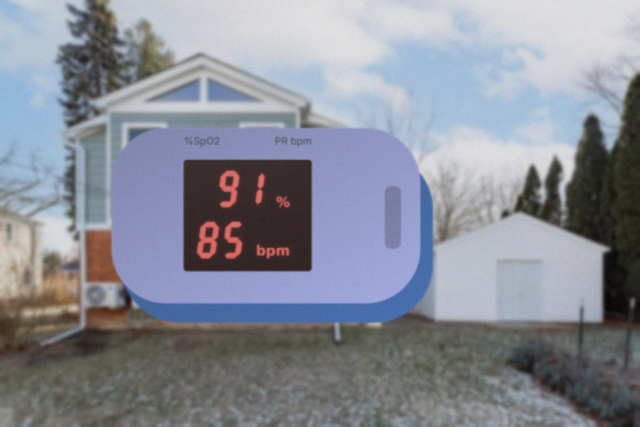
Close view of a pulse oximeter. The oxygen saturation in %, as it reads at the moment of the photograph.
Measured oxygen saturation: 91 %
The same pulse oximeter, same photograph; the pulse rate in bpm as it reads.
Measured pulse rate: 85 bpm
